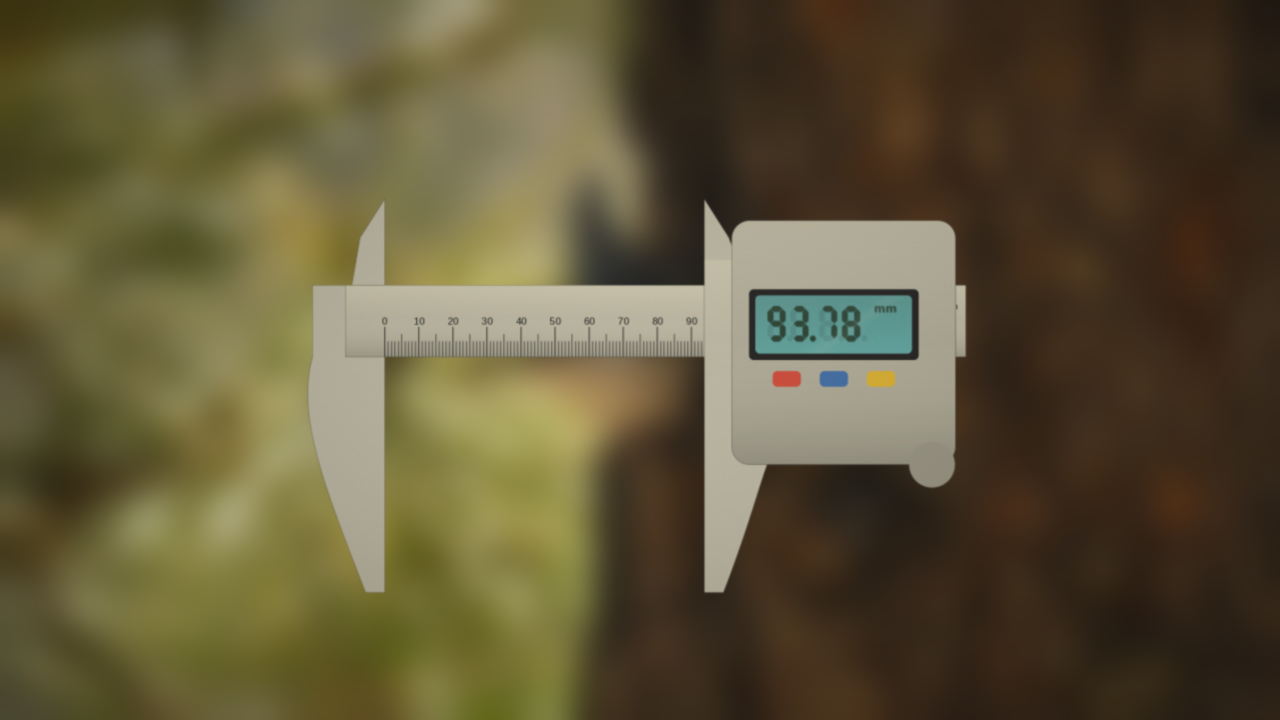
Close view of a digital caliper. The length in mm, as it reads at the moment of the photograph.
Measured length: 93.78 mm
